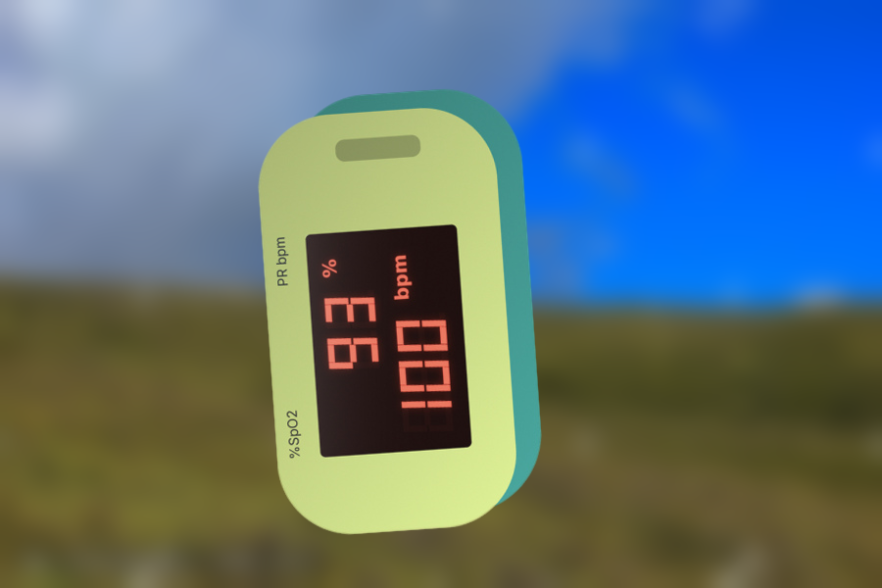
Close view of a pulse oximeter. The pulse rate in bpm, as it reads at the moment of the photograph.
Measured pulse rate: 100 bpm
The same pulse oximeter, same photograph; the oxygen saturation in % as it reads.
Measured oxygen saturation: 93 %
